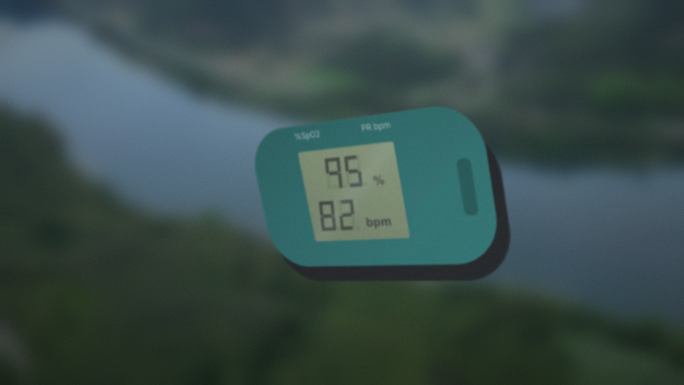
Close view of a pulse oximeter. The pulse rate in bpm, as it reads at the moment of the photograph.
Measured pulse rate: 82 bpm
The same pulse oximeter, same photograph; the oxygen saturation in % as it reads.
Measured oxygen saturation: 95 %
